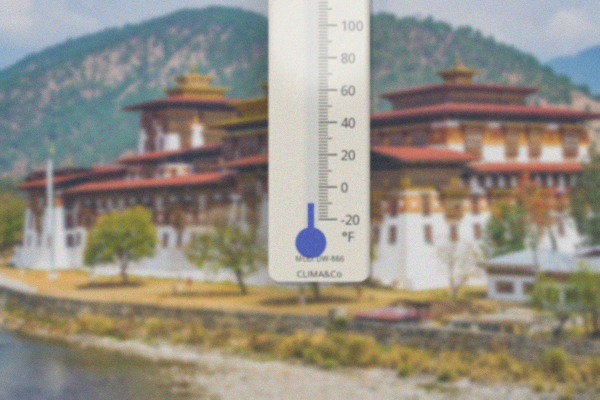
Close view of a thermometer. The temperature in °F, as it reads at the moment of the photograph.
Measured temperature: -10 °F
